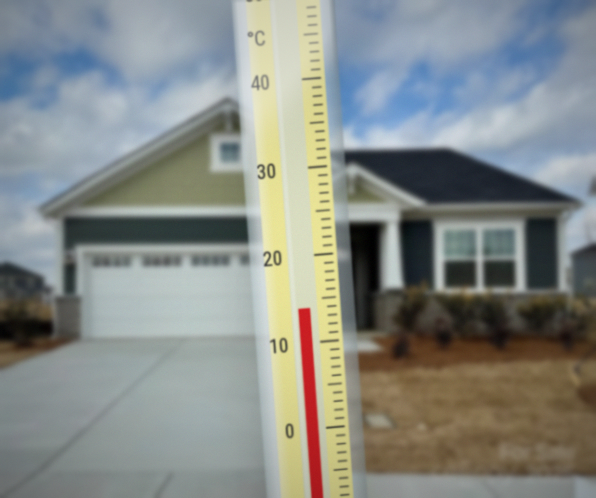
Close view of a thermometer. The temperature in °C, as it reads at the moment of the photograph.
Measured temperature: 14 °C
